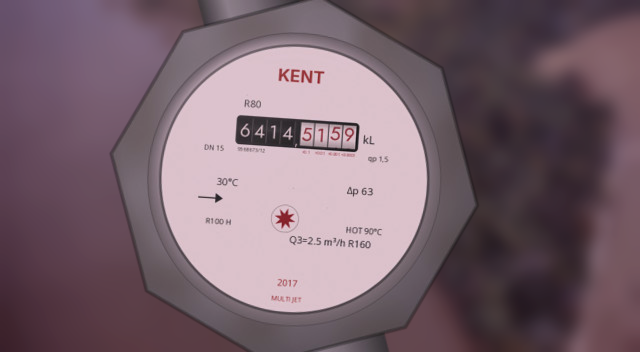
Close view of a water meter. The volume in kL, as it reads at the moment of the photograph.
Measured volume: 6414.5159 kL
